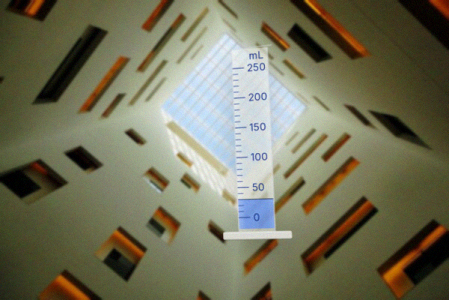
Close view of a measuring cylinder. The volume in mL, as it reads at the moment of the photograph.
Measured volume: 30 mL
